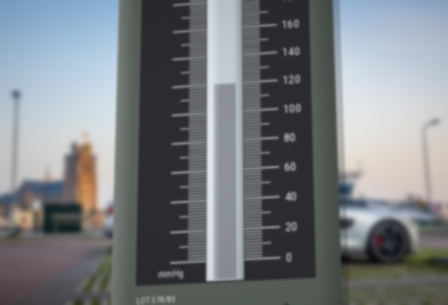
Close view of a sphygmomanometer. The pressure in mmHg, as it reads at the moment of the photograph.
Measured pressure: 120 mmHg
